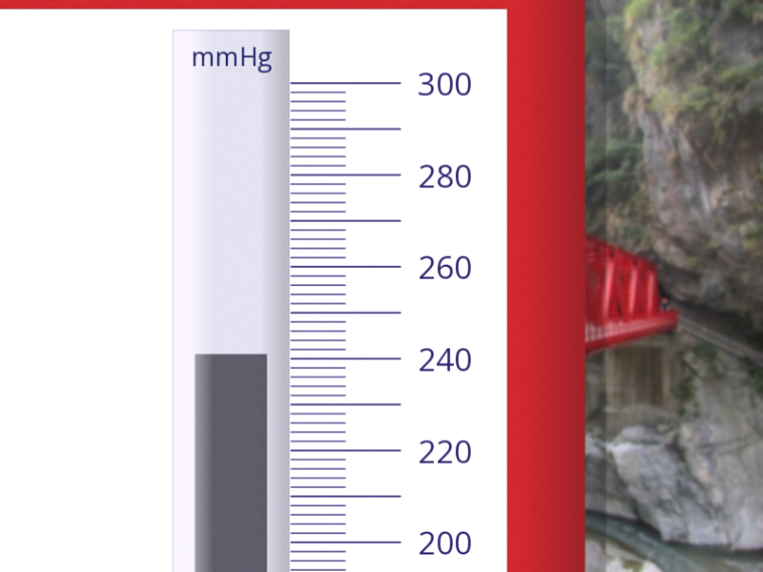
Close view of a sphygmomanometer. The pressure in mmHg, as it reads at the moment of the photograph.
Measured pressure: 241 mmHg
